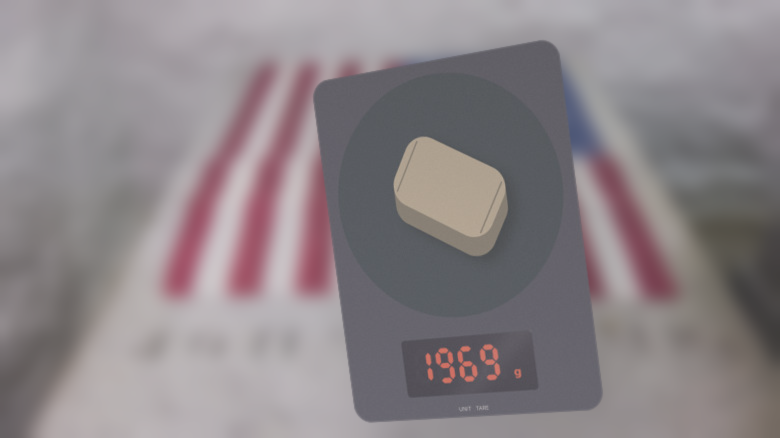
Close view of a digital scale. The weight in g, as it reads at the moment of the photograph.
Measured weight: 1969 g
